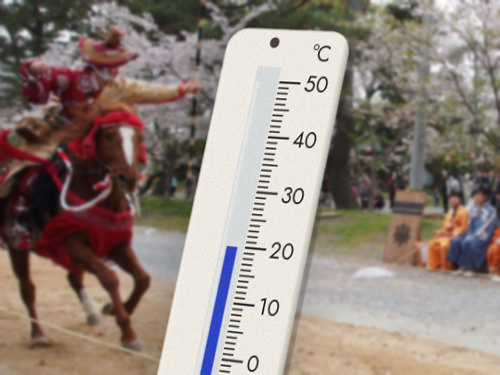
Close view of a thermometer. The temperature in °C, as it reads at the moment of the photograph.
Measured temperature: 20 °C
